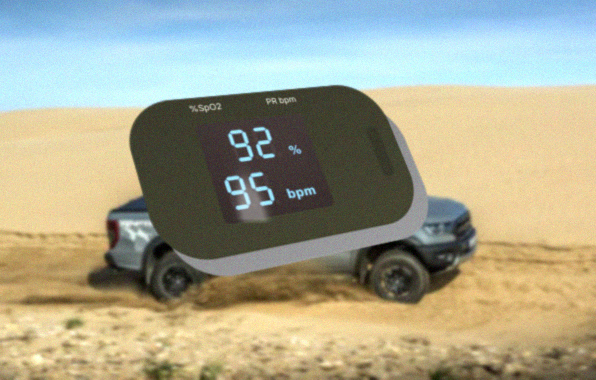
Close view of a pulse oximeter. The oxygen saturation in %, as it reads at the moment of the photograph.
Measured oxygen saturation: 92 %
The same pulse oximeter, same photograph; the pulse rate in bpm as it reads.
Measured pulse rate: 95 bpm
